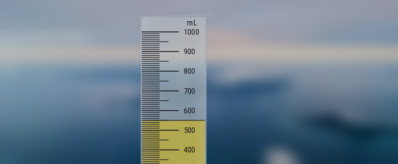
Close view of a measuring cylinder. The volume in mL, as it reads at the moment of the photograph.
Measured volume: 550 mL
